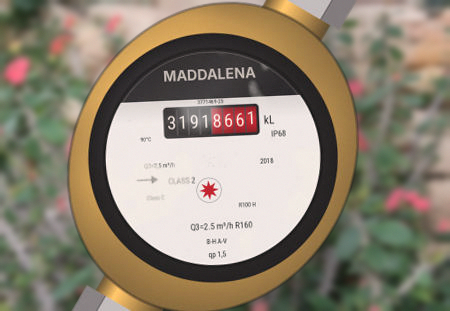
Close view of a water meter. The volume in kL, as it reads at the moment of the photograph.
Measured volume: 3191.8661 kL
